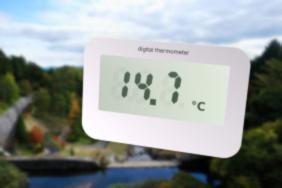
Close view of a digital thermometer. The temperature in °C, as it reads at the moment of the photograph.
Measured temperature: 14.7 °C
